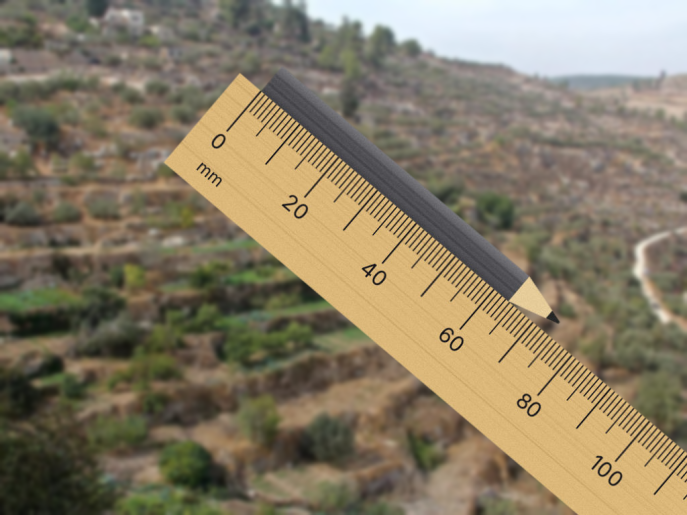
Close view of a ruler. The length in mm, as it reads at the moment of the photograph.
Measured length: 74 mm
